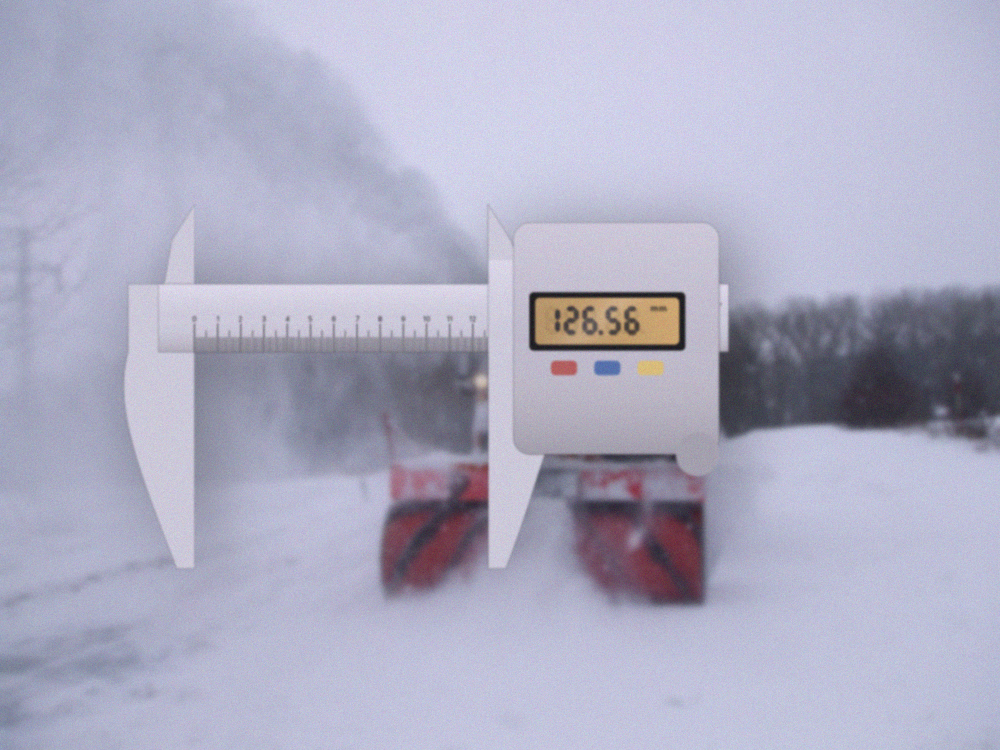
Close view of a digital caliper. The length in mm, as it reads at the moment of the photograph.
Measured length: 126.56 mm
